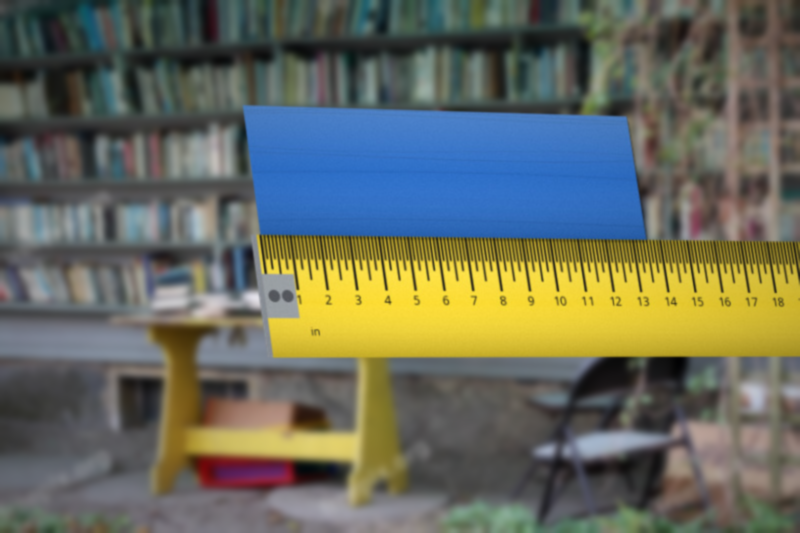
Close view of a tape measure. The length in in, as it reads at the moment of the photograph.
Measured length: 13.5 in
